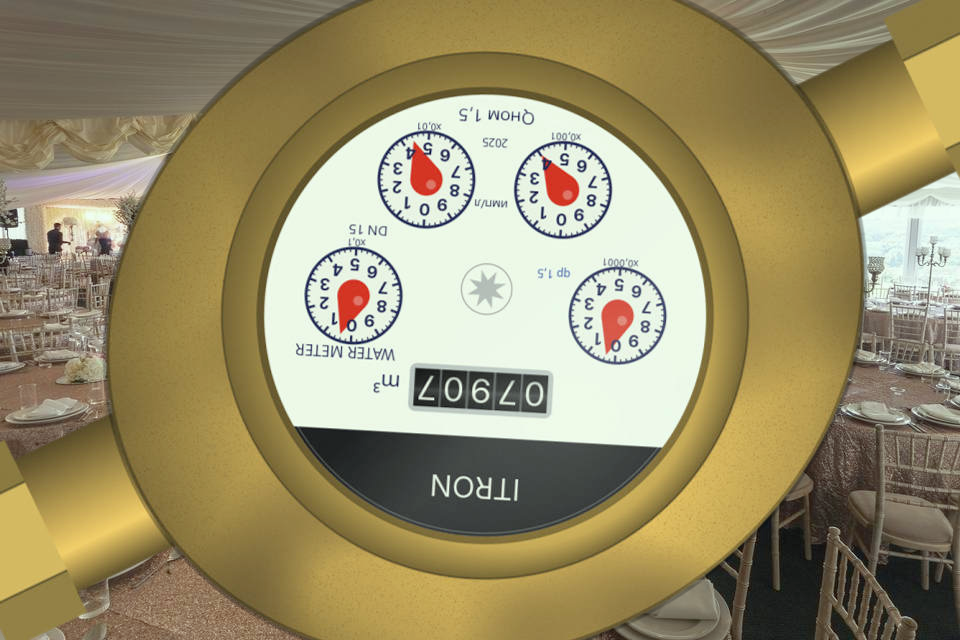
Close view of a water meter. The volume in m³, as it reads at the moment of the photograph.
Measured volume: 7907.0440 m³
